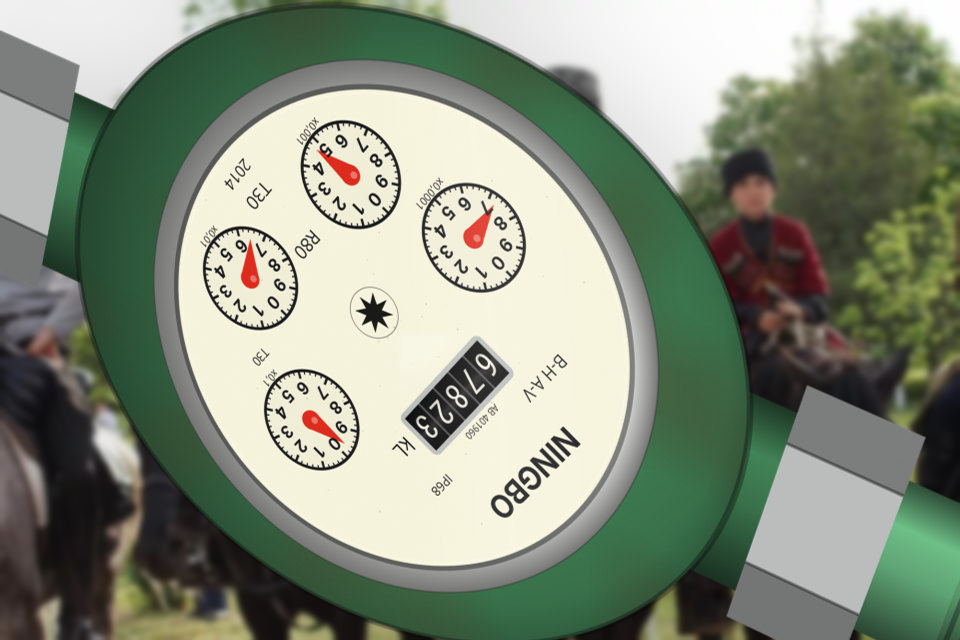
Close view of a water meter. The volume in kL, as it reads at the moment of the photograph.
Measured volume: 67822.9647 kL
